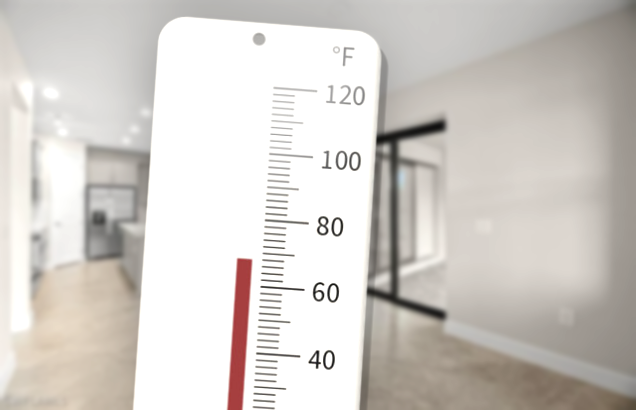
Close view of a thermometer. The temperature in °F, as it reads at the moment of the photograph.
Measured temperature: 68 °F
